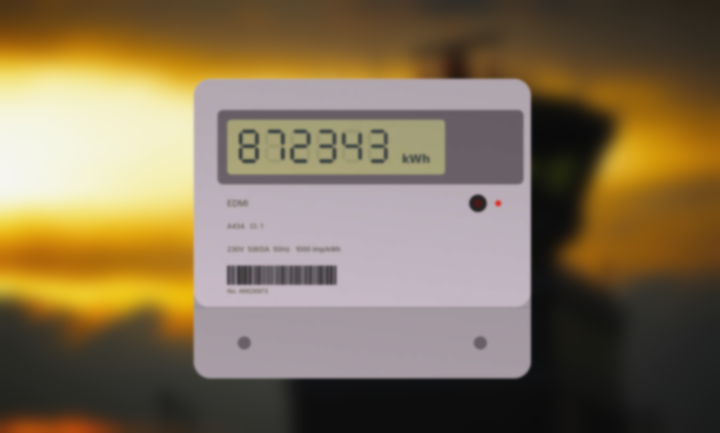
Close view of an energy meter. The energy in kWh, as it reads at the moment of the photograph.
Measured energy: 872343 kWh
